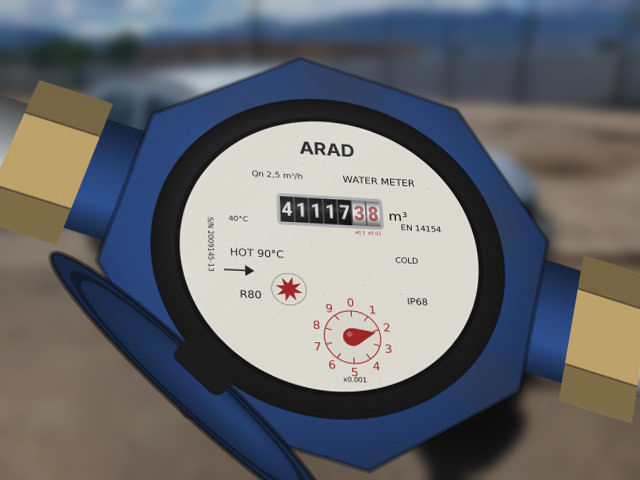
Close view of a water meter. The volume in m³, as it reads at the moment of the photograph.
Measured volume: 41117.382 m³
